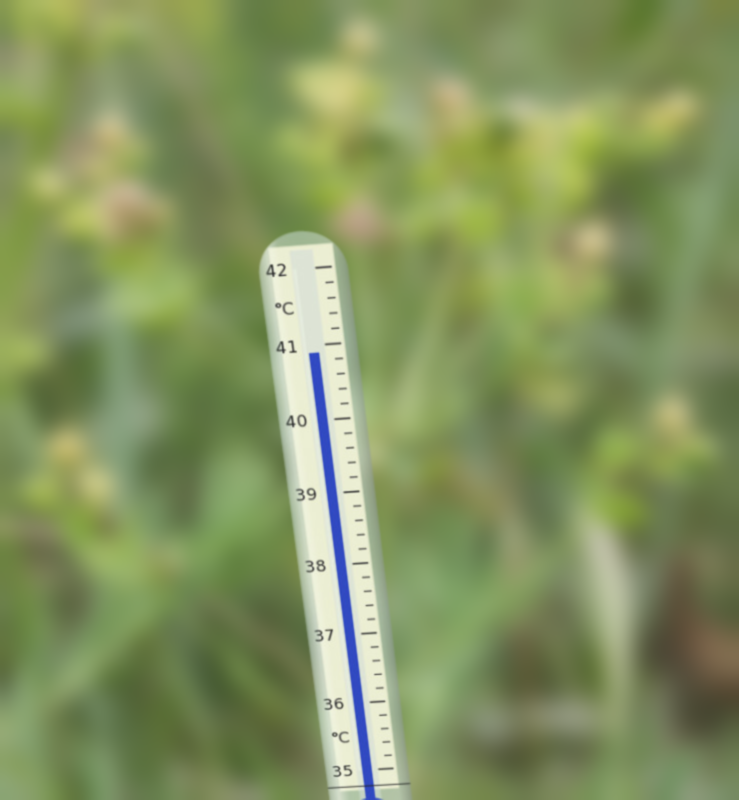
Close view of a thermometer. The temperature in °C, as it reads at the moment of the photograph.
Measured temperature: 40.9 °C
